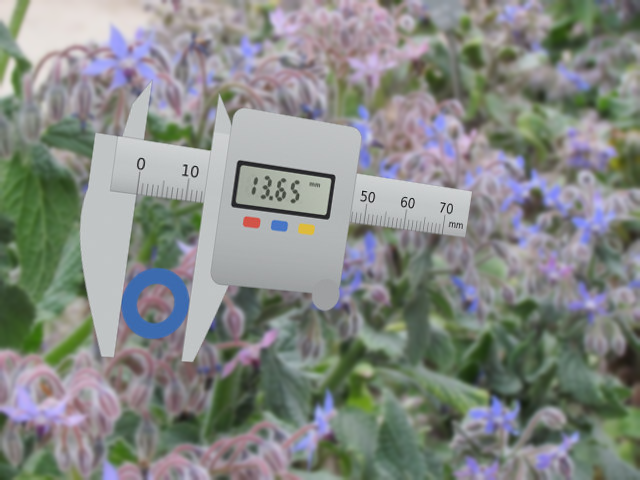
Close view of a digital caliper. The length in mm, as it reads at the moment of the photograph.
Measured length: 13.65 mm
